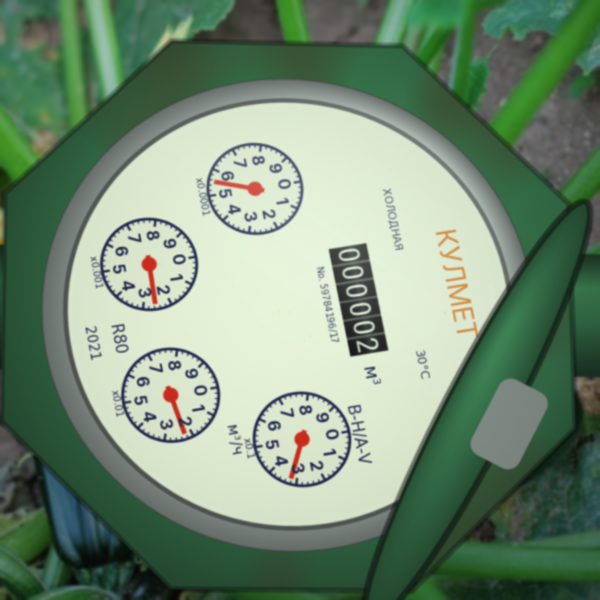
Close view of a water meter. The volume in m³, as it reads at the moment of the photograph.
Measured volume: 2.3225 m³
